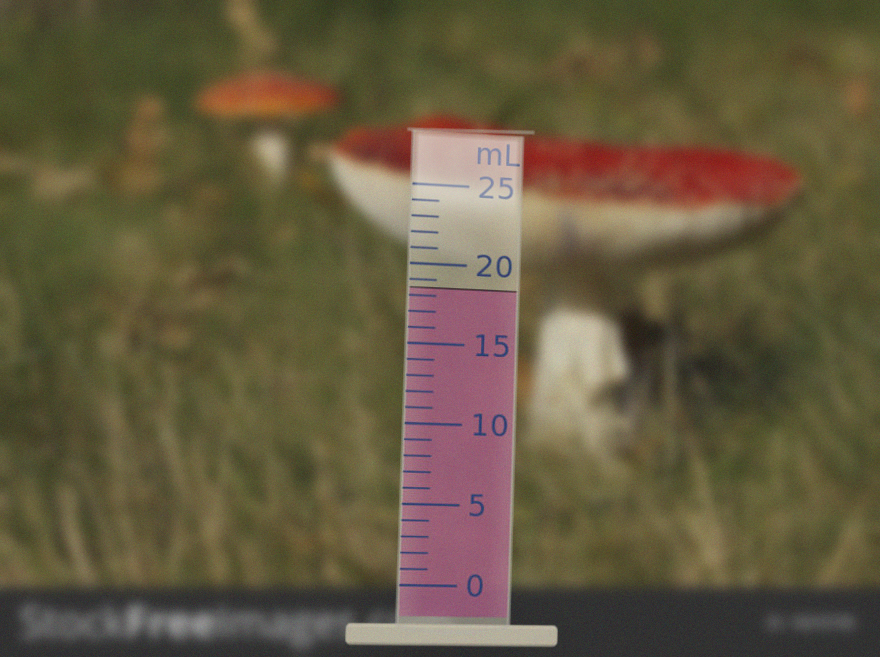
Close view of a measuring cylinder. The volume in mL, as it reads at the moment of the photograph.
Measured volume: 18.5 mL
